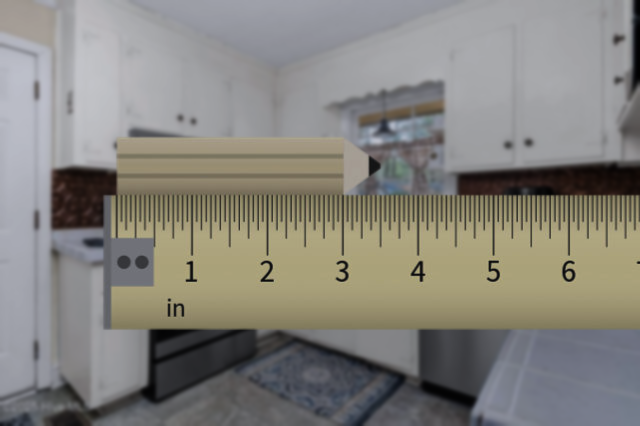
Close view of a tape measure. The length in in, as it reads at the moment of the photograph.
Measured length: 3.5 in
